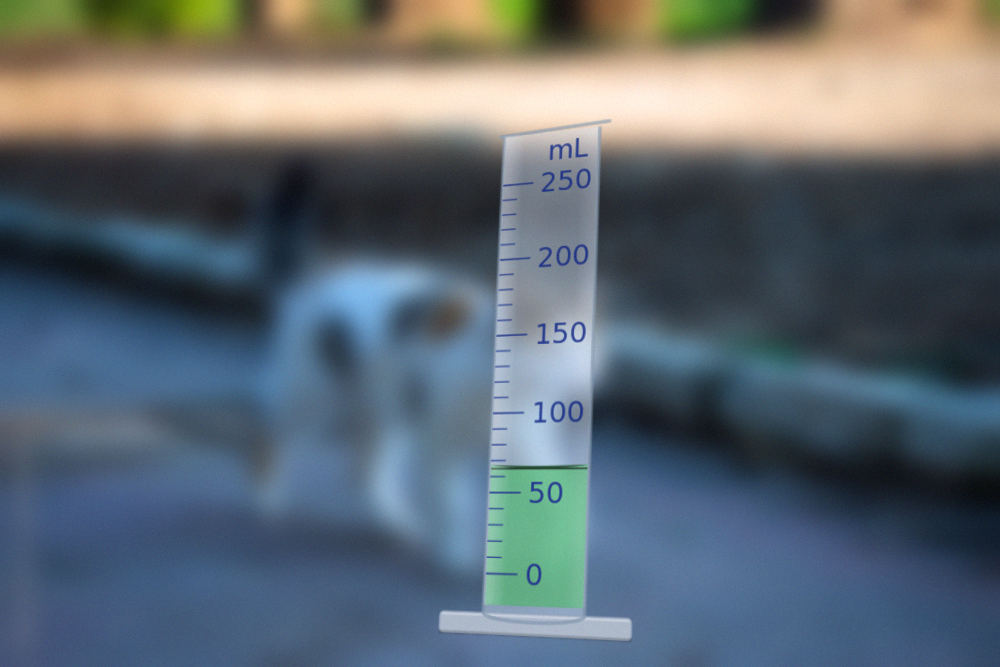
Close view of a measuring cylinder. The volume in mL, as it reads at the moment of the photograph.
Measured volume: 65 mL
